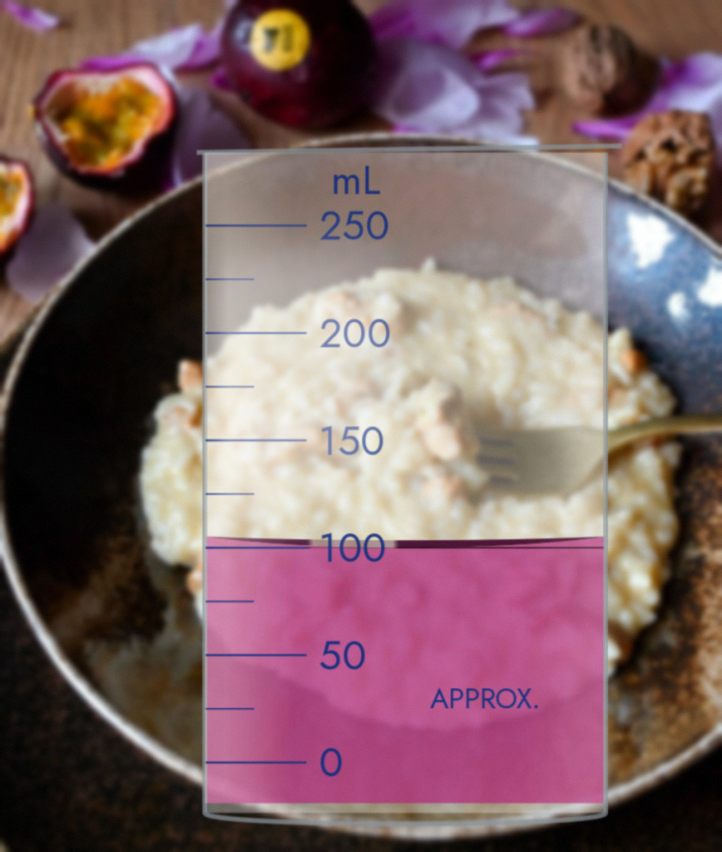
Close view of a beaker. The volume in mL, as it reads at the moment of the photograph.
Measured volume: 100 mL
